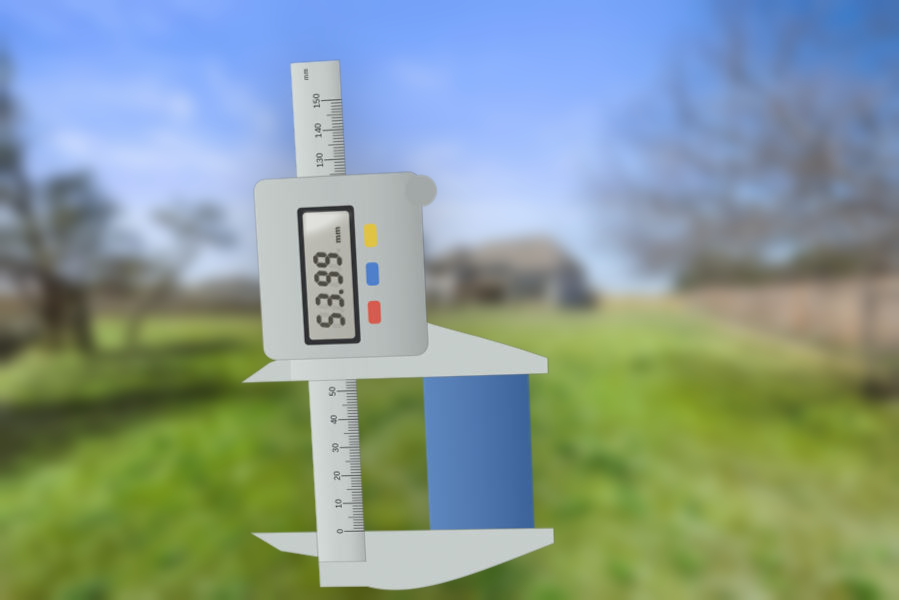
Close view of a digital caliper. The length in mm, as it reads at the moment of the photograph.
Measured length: 53.99 mm
